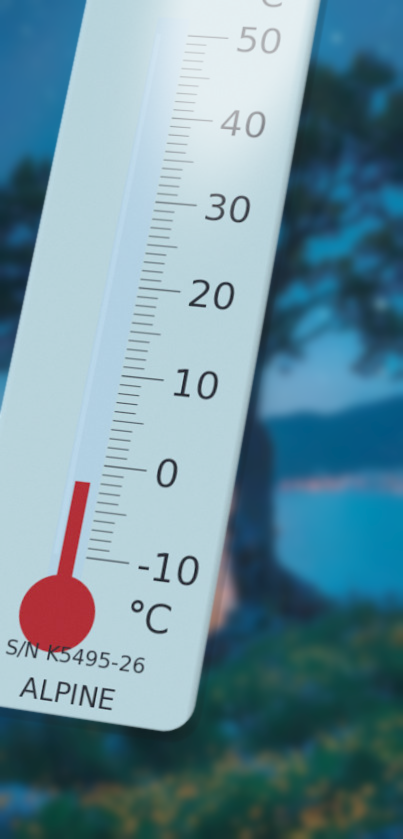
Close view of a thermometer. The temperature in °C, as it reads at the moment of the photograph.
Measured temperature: -2 °C
